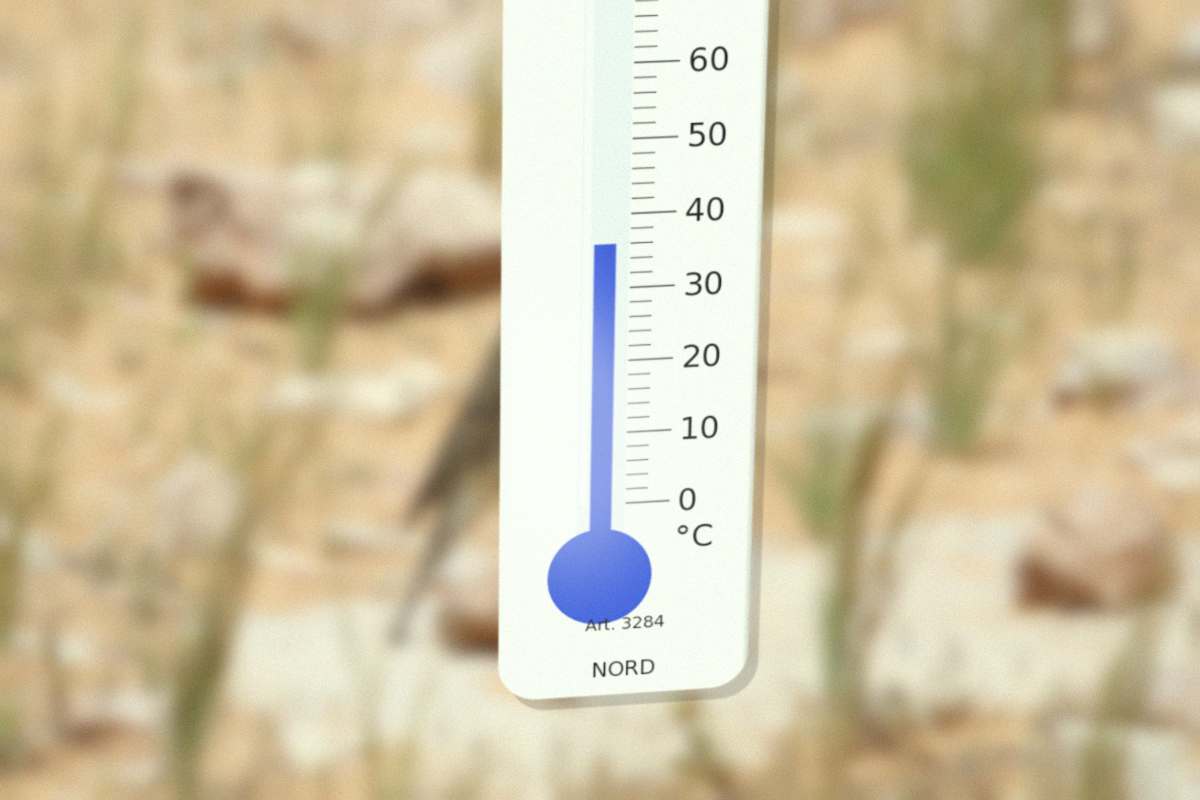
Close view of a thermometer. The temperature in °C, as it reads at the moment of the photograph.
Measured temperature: 36 °C
